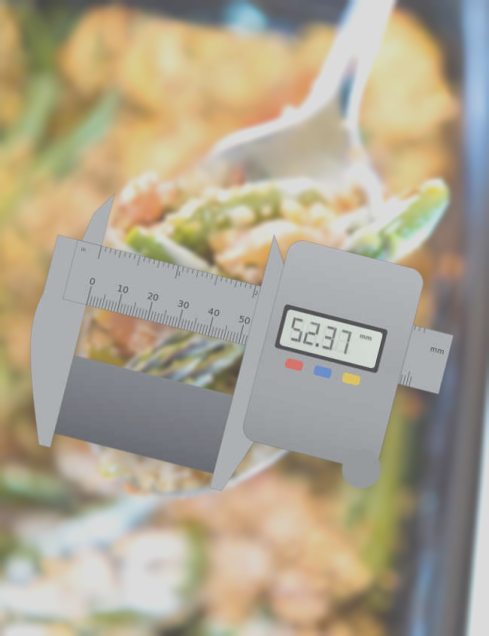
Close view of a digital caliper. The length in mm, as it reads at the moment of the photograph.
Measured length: 52.37 mm
